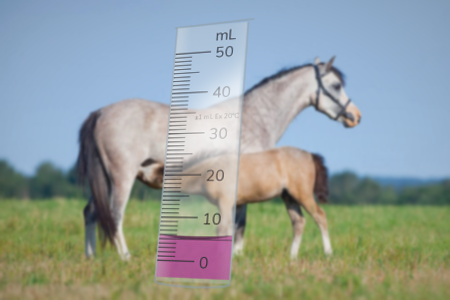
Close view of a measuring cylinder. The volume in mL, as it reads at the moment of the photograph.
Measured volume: 5 mL
